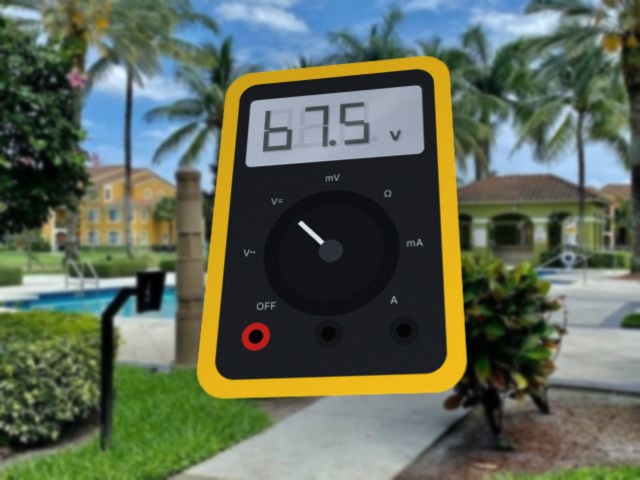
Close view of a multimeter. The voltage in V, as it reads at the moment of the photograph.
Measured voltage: 67.5 V
